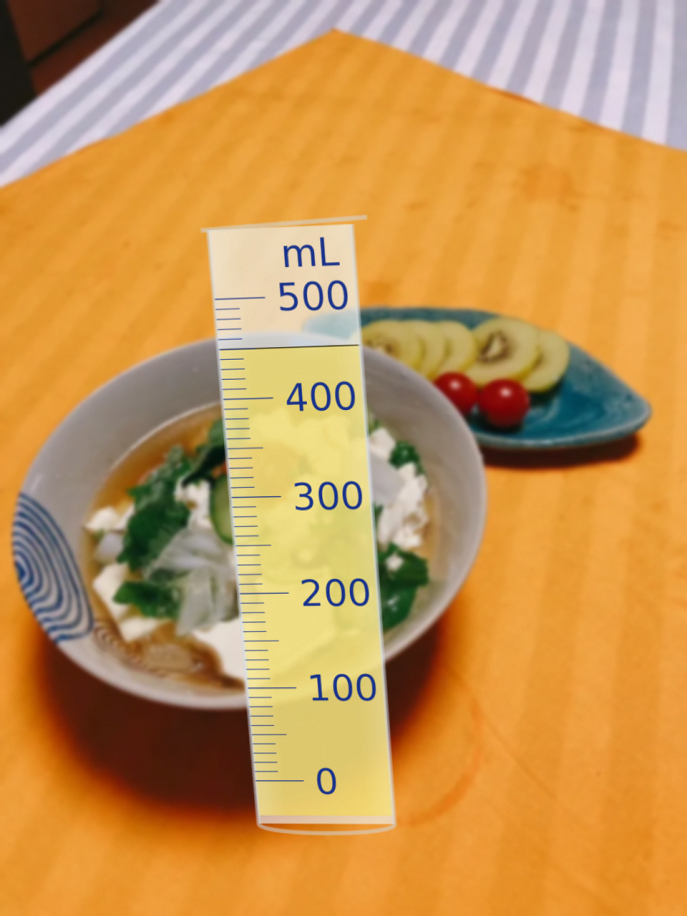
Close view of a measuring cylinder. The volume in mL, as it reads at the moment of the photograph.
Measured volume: 450 mL
